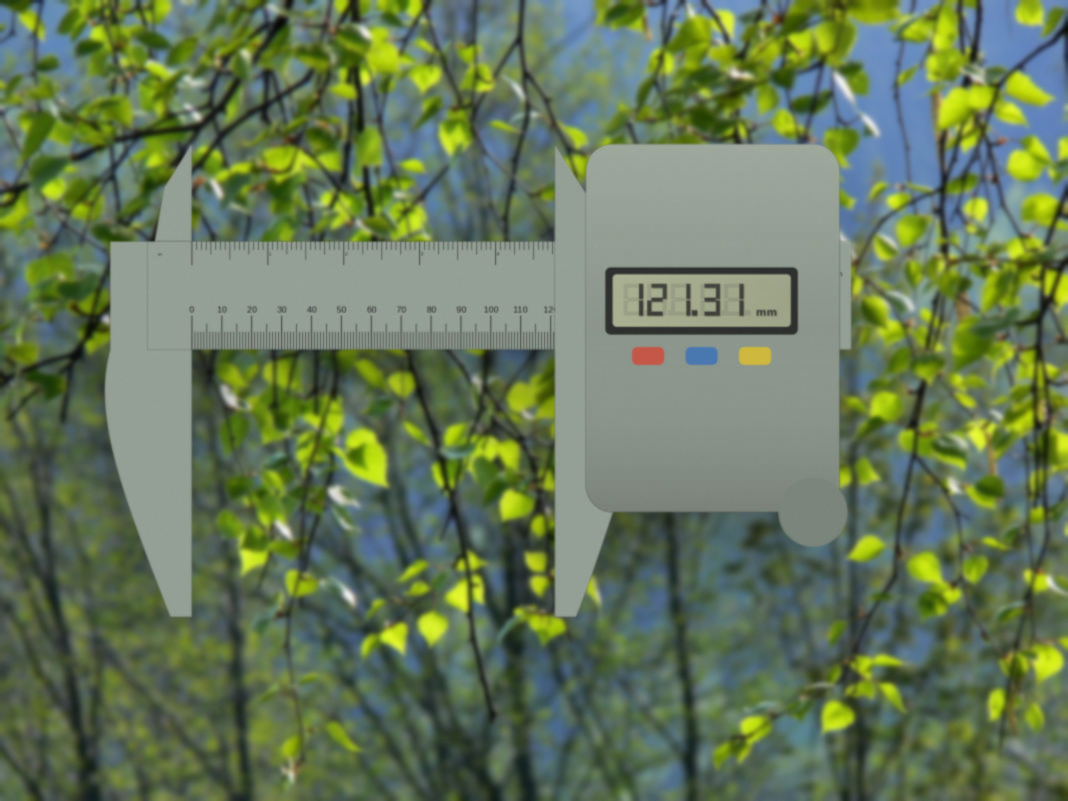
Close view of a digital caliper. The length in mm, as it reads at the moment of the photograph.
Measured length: 121.31 mm
